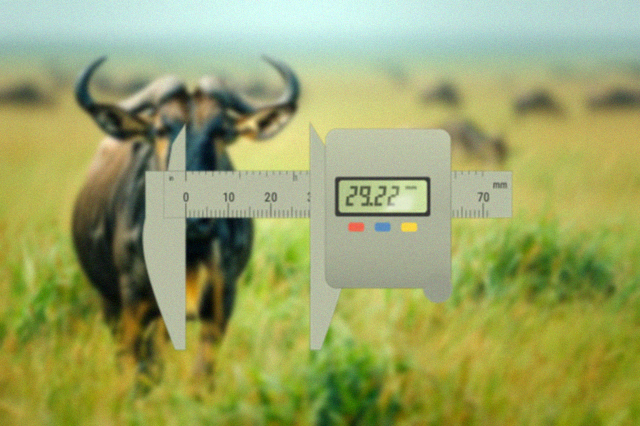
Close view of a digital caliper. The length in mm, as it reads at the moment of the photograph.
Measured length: 29.22 mm
